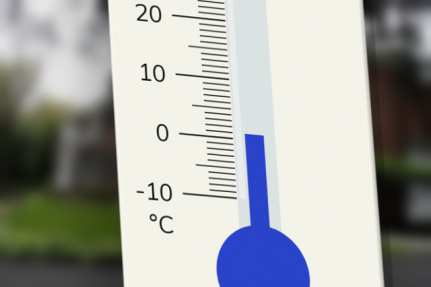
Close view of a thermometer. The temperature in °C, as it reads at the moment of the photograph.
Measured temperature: 1 °C
